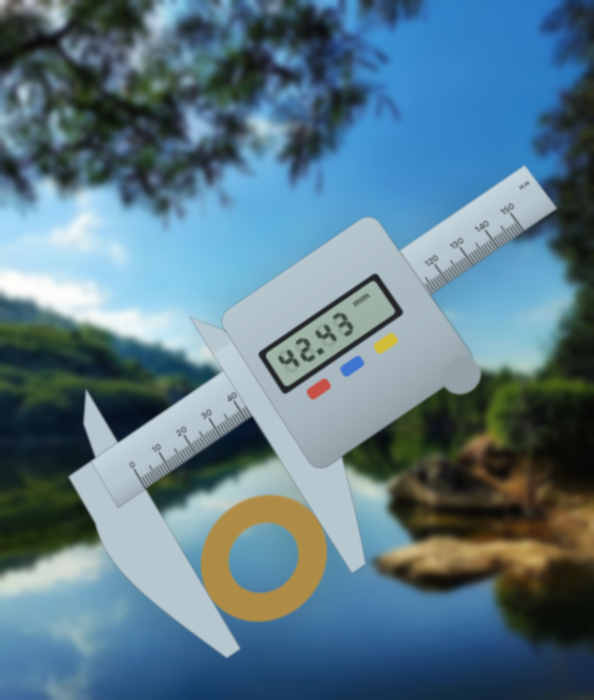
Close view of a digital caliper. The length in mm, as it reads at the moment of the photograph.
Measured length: 42.43 mm
